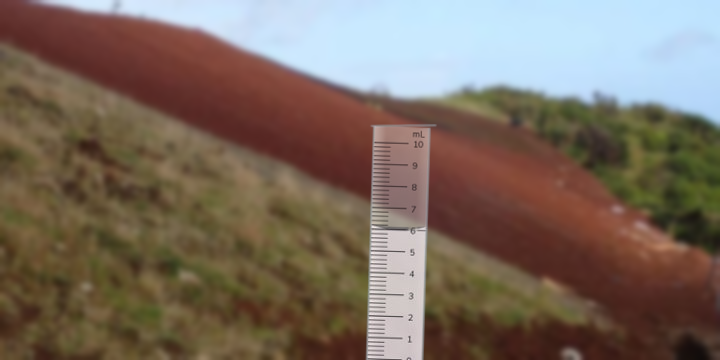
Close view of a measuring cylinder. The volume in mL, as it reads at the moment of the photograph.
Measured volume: 6 mL
